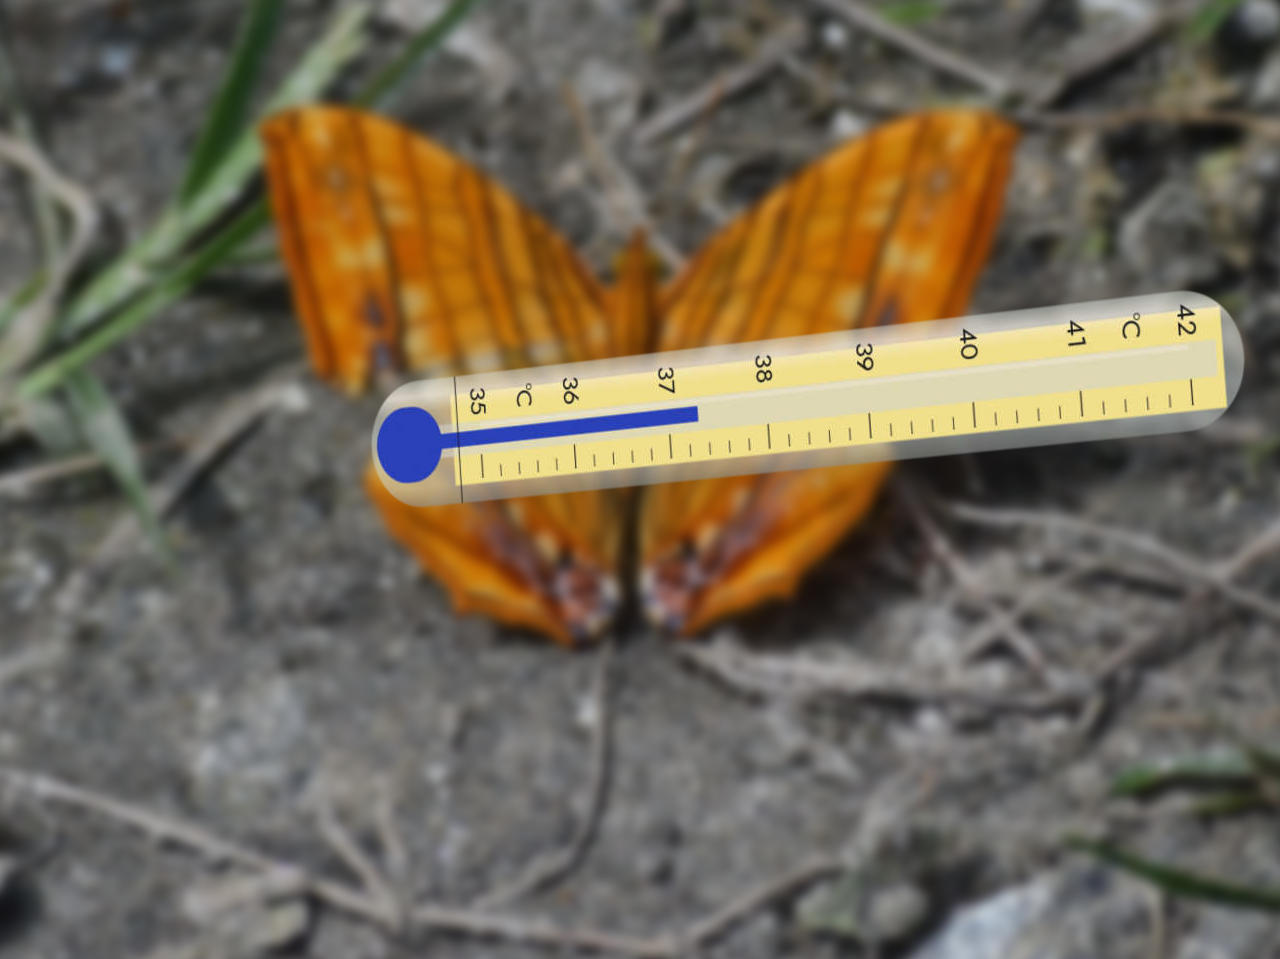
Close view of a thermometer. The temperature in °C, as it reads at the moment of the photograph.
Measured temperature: 37.3 °C
